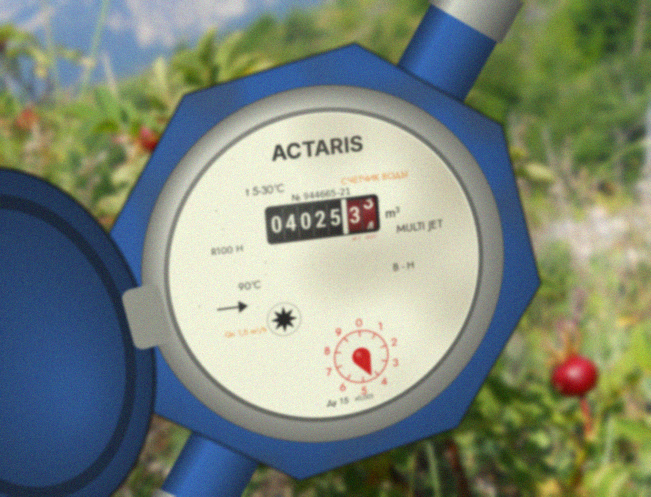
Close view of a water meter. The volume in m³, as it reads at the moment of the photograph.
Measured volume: 4025.334 m³
